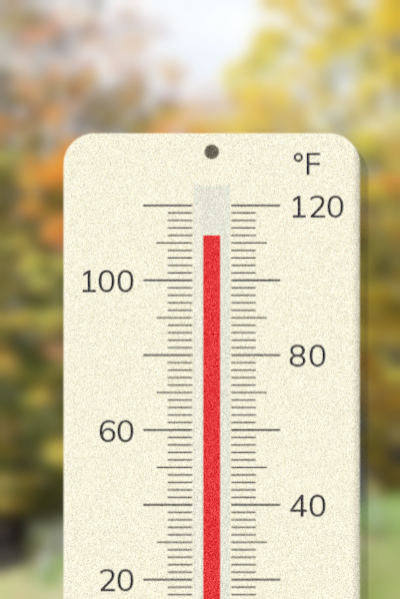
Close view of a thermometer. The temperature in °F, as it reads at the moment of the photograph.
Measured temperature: 112 °F
